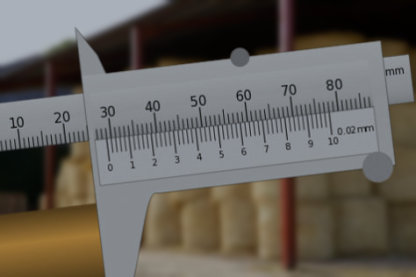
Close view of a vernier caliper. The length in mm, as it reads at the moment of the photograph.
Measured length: 29.0 mm
